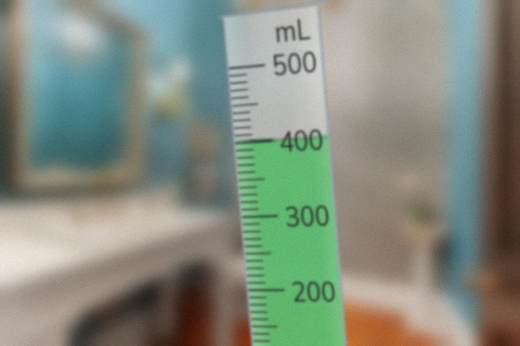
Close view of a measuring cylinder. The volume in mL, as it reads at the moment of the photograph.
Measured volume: 400 mL
